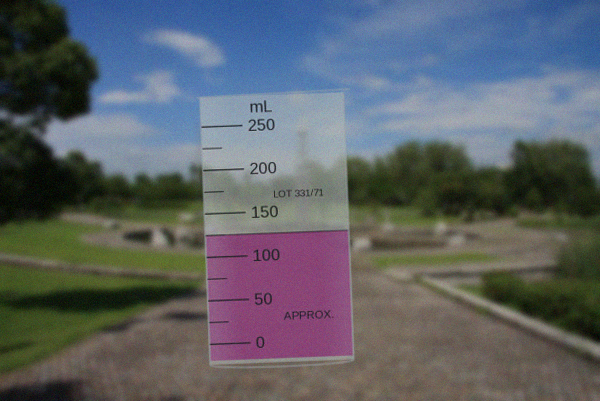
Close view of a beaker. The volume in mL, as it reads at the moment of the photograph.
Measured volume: 125 mL
